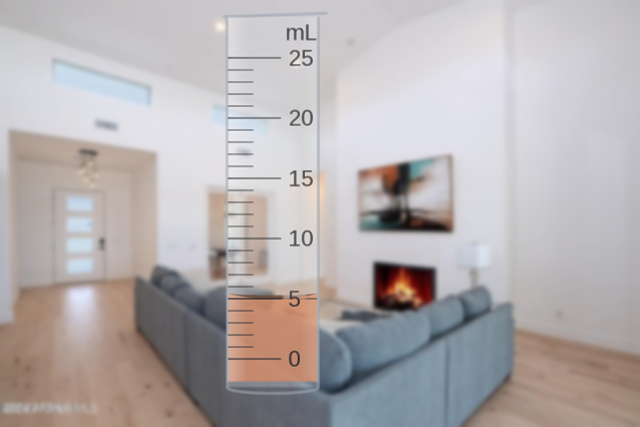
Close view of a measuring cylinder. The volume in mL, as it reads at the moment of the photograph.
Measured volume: 5 mL
